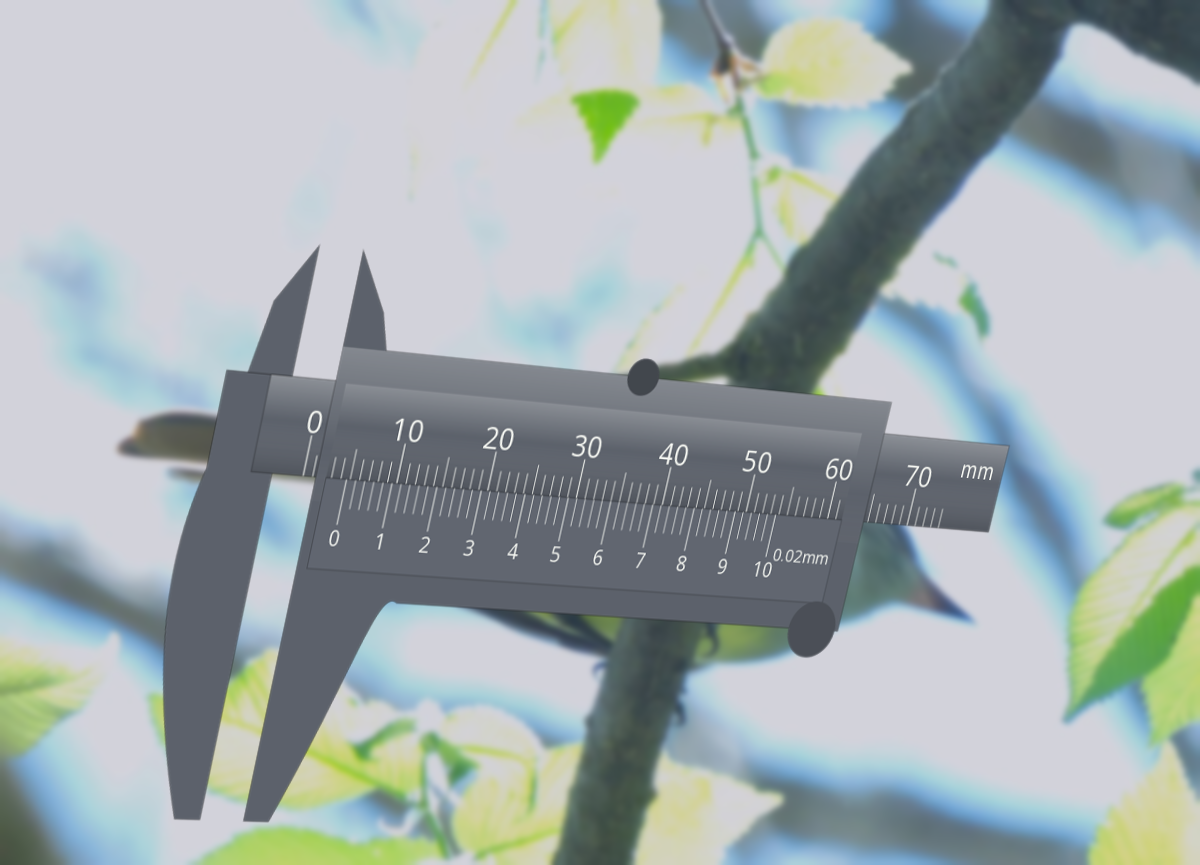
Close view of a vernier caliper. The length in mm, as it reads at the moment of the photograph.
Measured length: 4.6 mm
